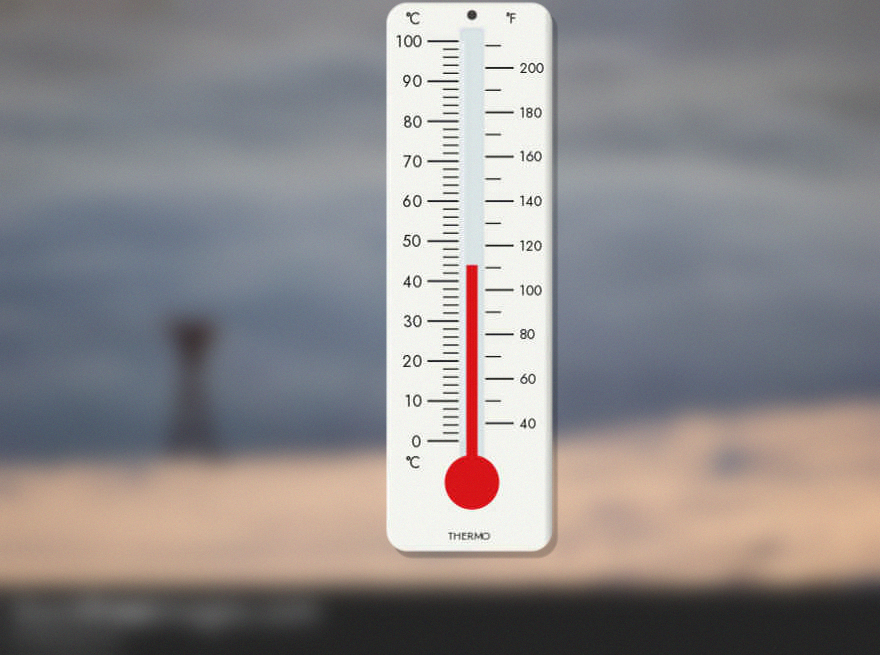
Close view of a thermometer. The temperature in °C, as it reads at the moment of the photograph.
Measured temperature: 44 °C
